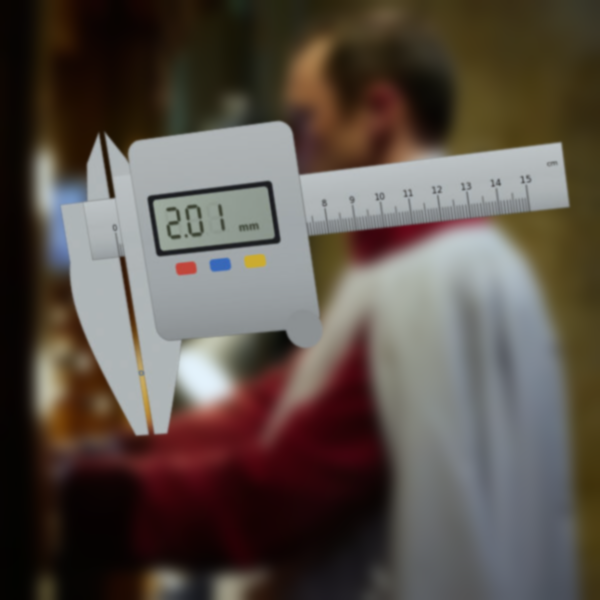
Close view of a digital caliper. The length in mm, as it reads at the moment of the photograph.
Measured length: 2.01 mm
